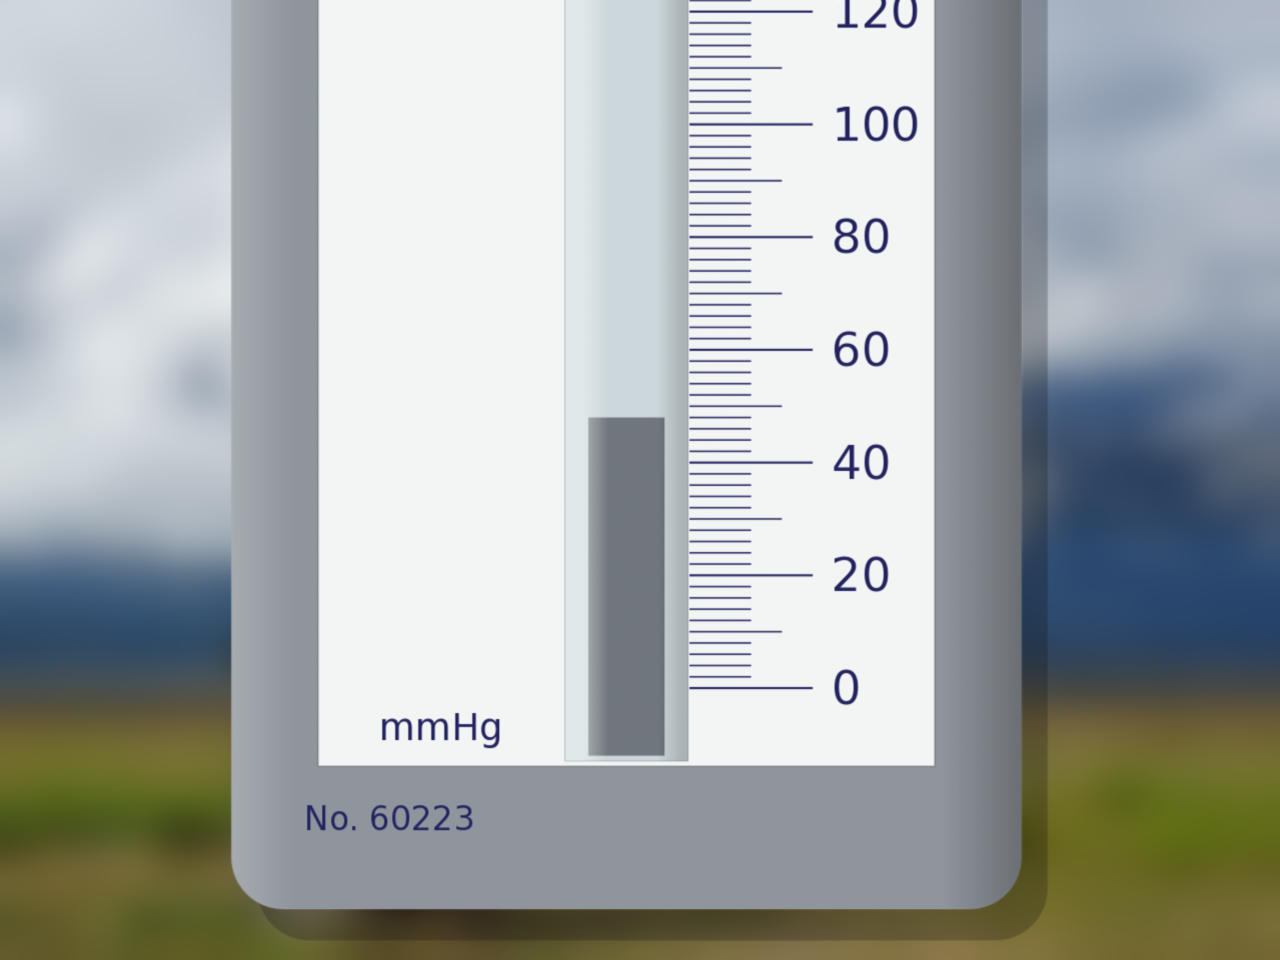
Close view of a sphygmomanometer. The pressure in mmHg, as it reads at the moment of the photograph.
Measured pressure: 48 mmHg
